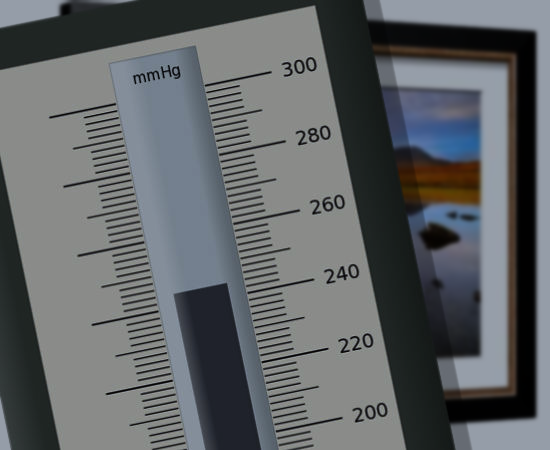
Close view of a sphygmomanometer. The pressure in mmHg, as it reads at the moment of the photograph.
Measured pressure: 244 mmHg
